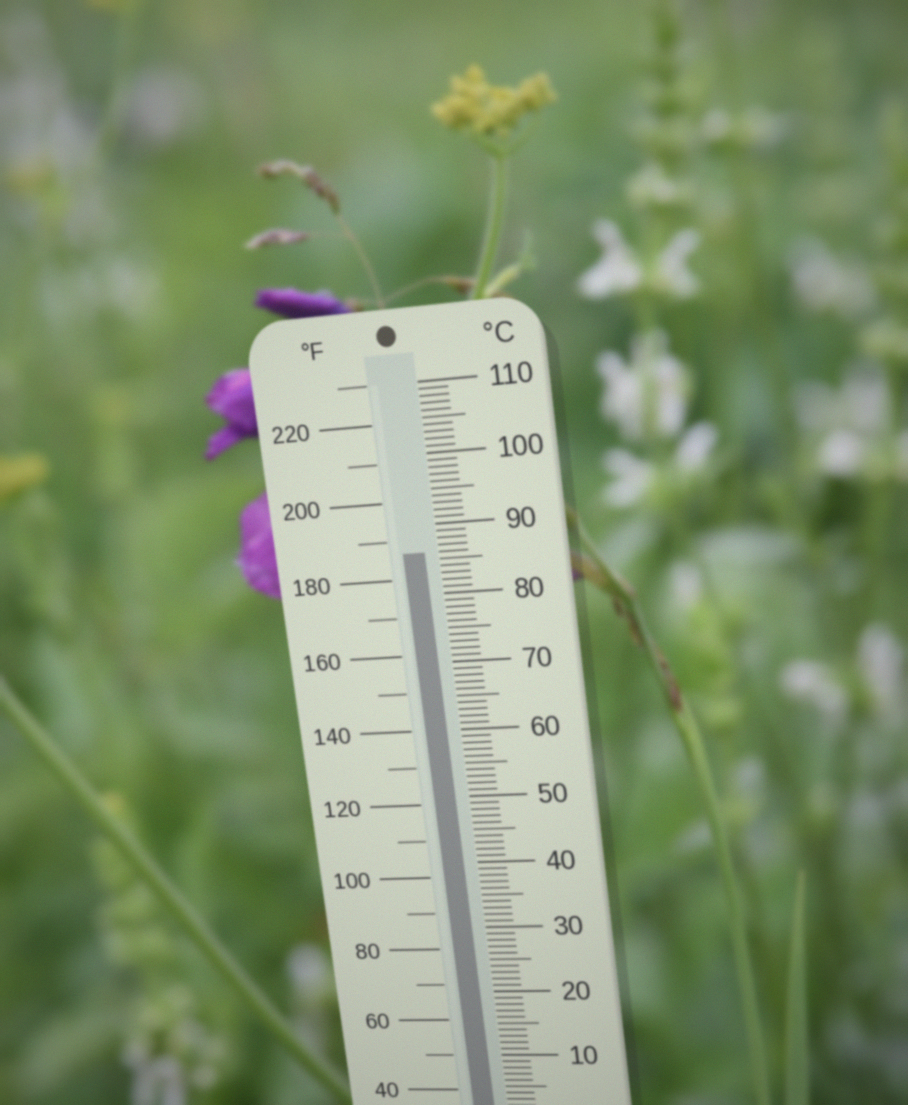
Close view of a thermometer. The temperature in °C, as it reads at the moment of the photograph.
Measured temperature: 86 °C
